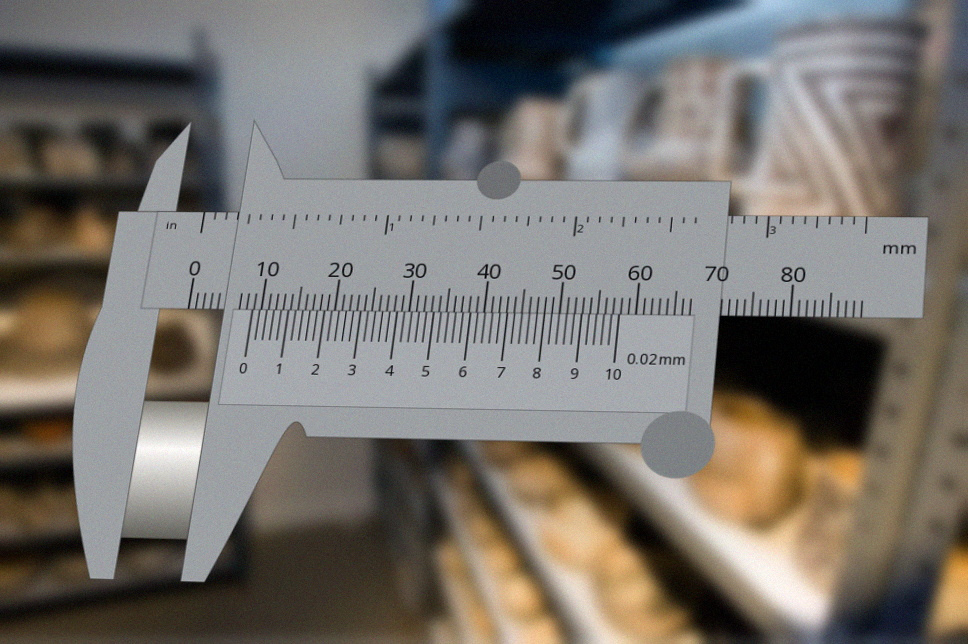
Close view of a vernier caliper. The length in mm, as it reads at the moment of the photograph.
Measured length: 8.8 mm
